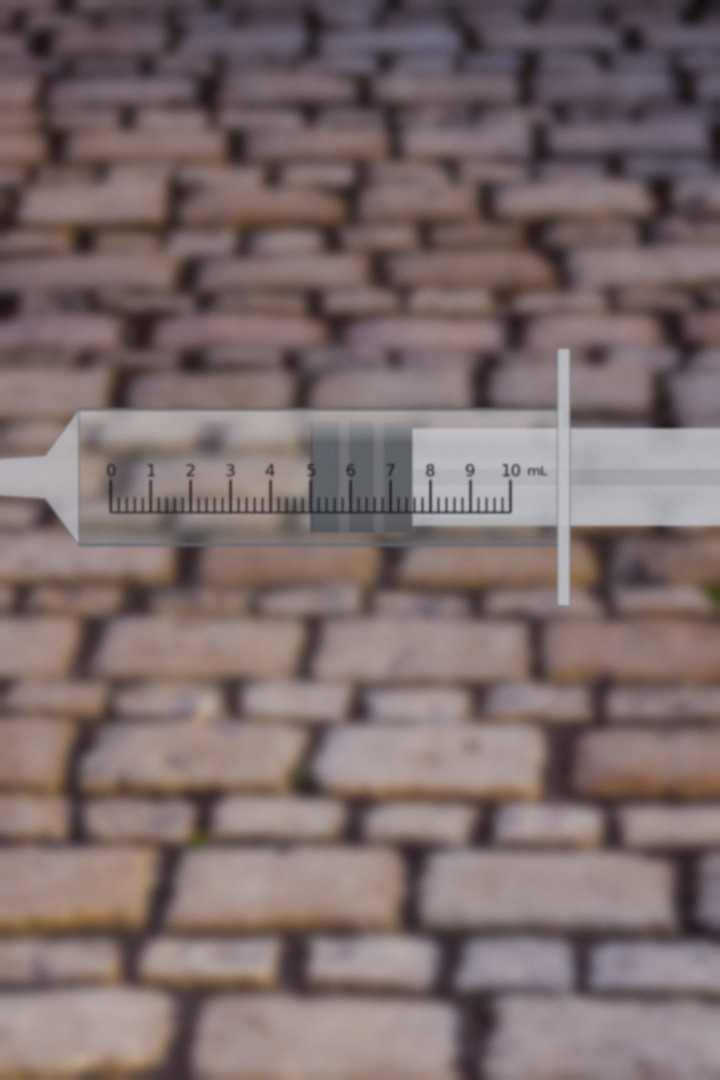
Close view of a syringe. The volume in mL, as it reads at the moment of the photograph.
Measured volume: 5 mL
